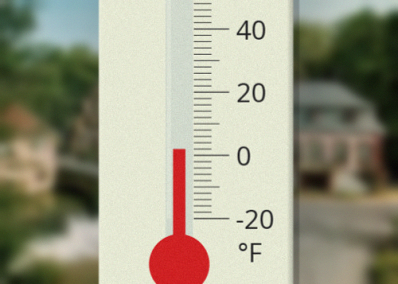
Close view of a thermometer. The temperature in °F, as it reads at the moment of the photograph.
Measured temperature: 2 °F
